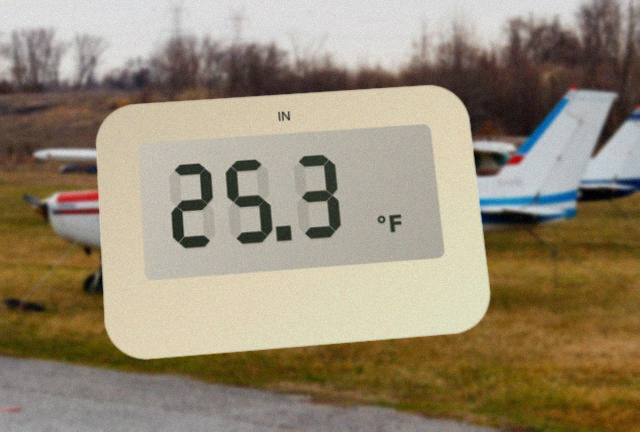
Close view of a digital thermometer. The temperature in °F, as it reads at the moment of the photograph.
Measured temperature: 25.3 °F
